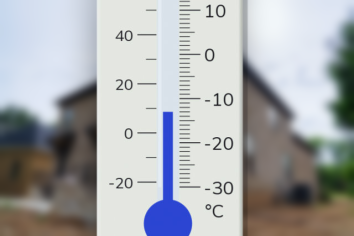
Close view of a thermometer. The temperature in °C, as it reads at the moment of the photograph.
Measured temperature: -13 °C
